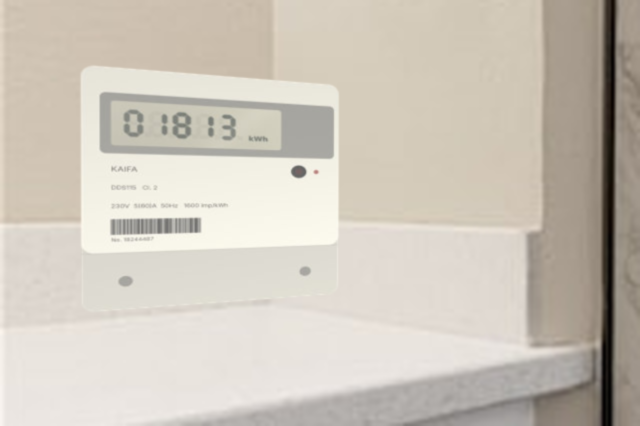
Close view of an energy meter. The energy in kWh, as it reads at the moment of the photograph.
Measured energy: 1813 kWh
